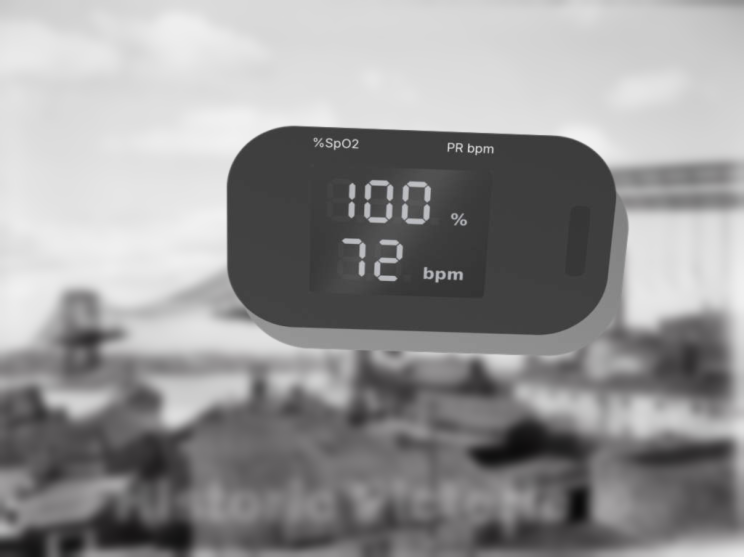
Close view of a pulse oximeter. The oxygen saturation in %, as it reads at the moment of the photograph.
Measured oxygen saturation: 100 %
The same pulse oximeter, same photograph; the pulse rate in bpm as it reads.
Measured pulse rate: 72 bpm
